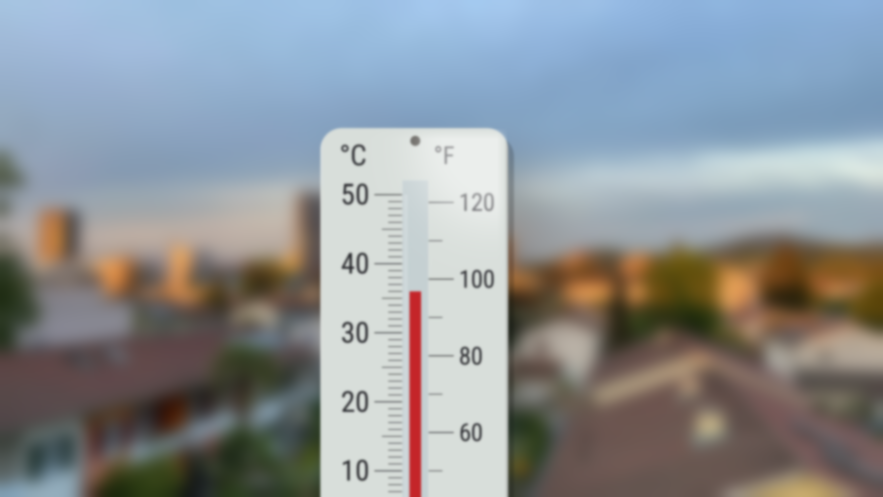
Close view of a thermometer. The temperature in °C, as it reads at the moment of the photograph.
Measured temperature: 36 °C
